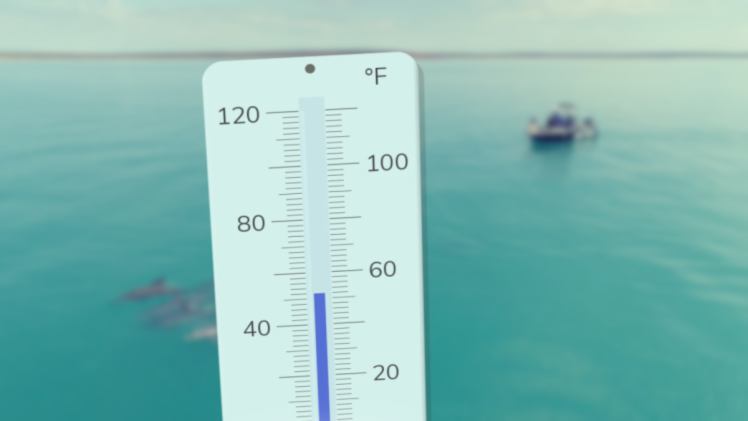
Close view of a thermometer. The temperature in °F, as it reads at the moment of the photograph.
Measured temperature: 52 °F
